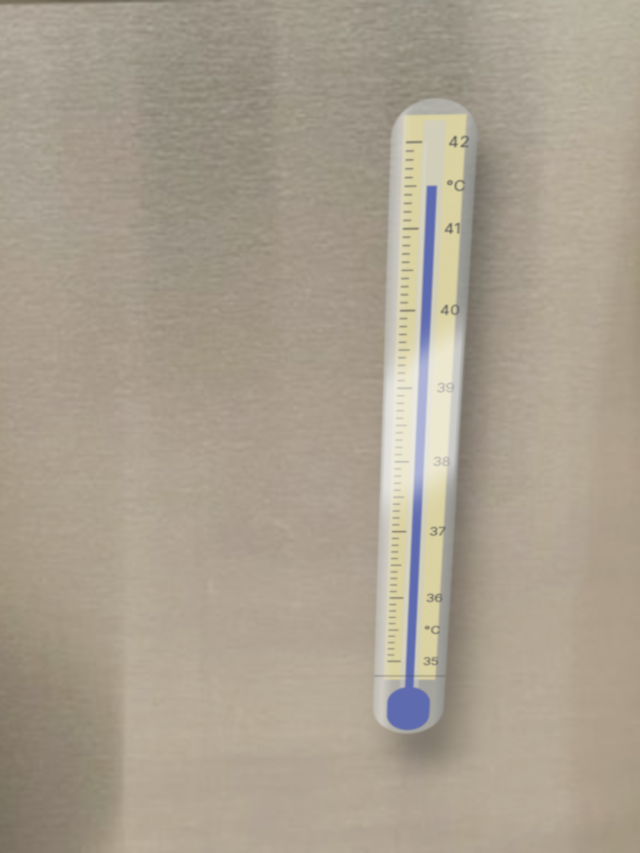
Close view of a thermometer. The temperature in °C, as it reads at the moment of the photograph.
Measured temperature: 41.5 °C
